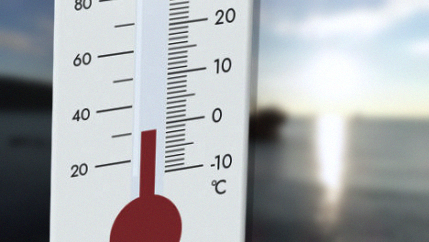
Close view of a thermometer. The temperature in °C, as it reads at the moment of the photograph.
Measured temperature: -1 °C
